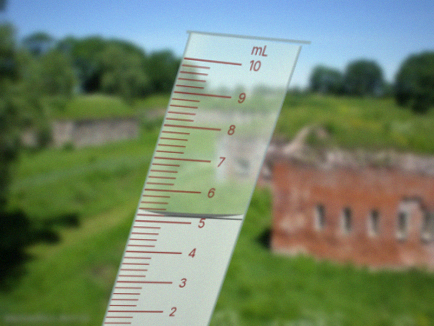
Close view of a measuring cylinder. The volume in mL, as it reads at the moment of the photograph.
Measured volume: 5.2 mL
